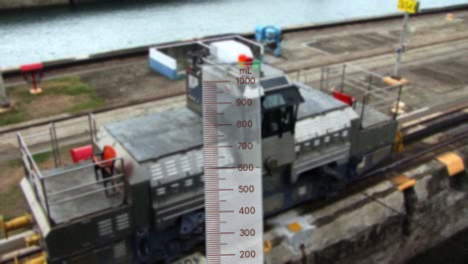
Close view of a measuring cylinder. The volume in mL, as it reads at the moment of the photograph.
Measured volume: 600 mL
